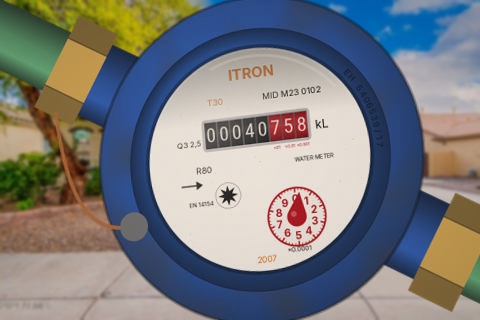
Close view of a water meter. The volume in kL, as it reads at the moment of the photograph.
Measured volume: 40.7580 kL
